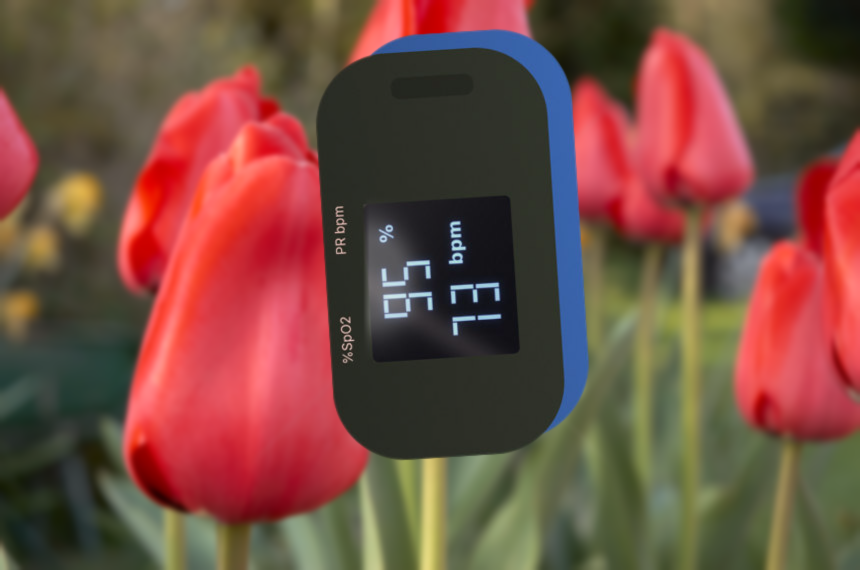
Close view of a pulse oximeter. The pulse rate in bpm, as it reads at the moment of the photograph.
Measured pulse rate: 73 bpm
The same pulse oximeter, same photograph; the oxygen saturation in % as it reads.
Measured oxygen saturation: 95 %
